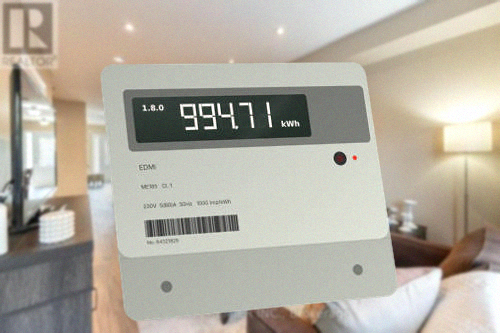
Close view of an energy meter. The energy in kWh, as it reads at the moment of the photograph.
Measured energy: 994.71 kWh
